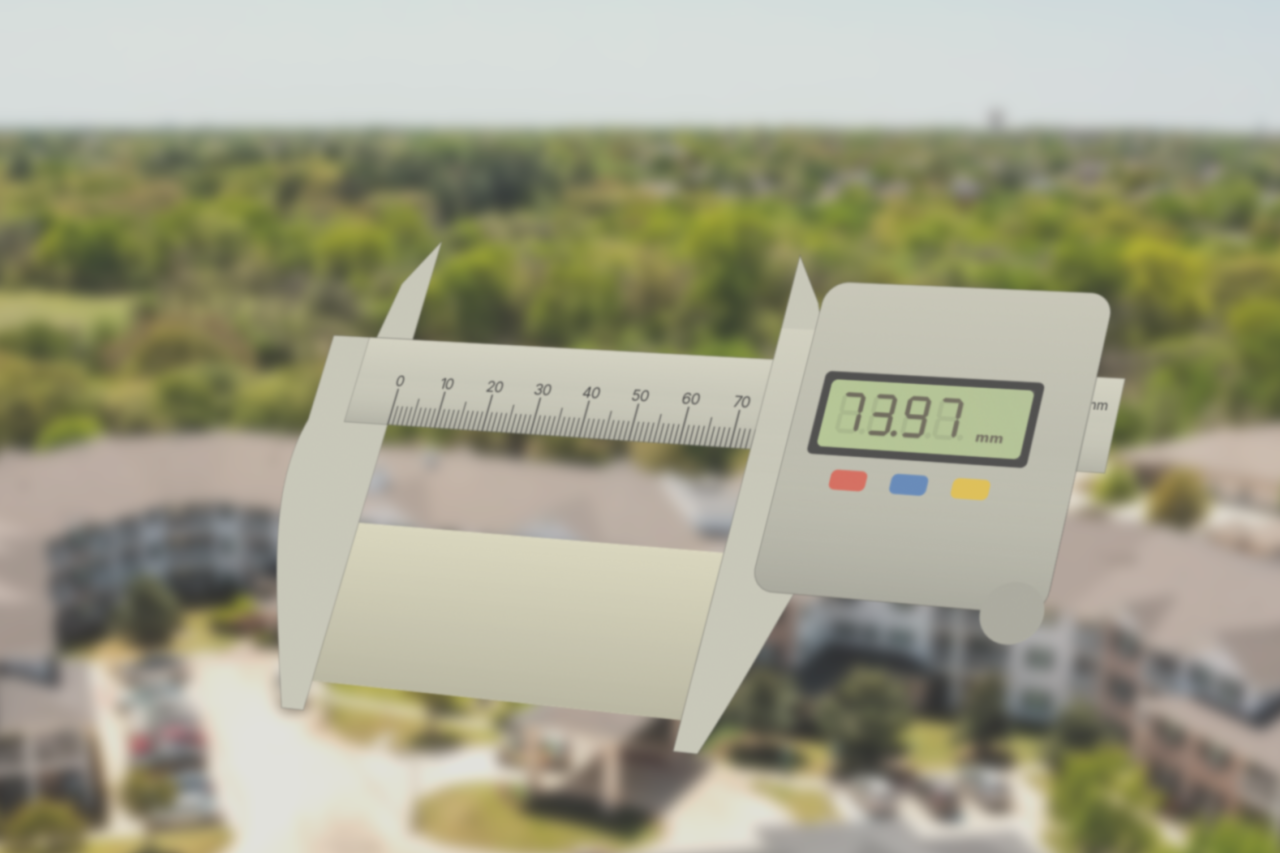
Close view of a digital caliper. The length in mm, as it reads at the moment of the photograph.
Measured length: 73.97 mm
